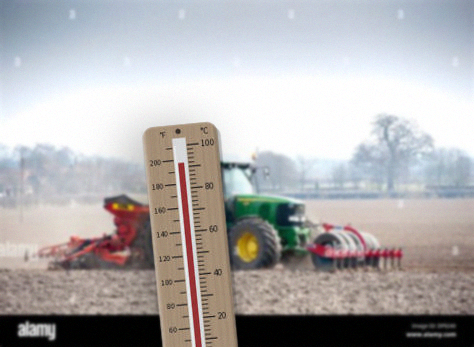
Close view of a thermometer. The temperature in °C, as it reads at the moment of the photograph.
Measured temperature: 92 °C
